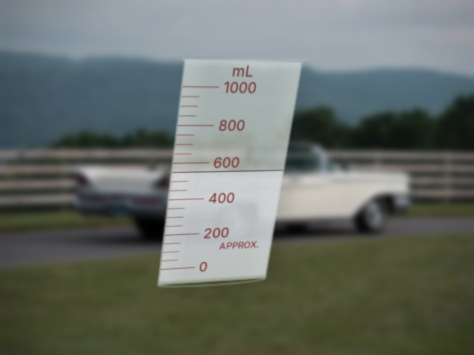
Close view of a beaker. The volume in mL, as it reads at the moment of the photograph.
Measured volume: 550 mL
